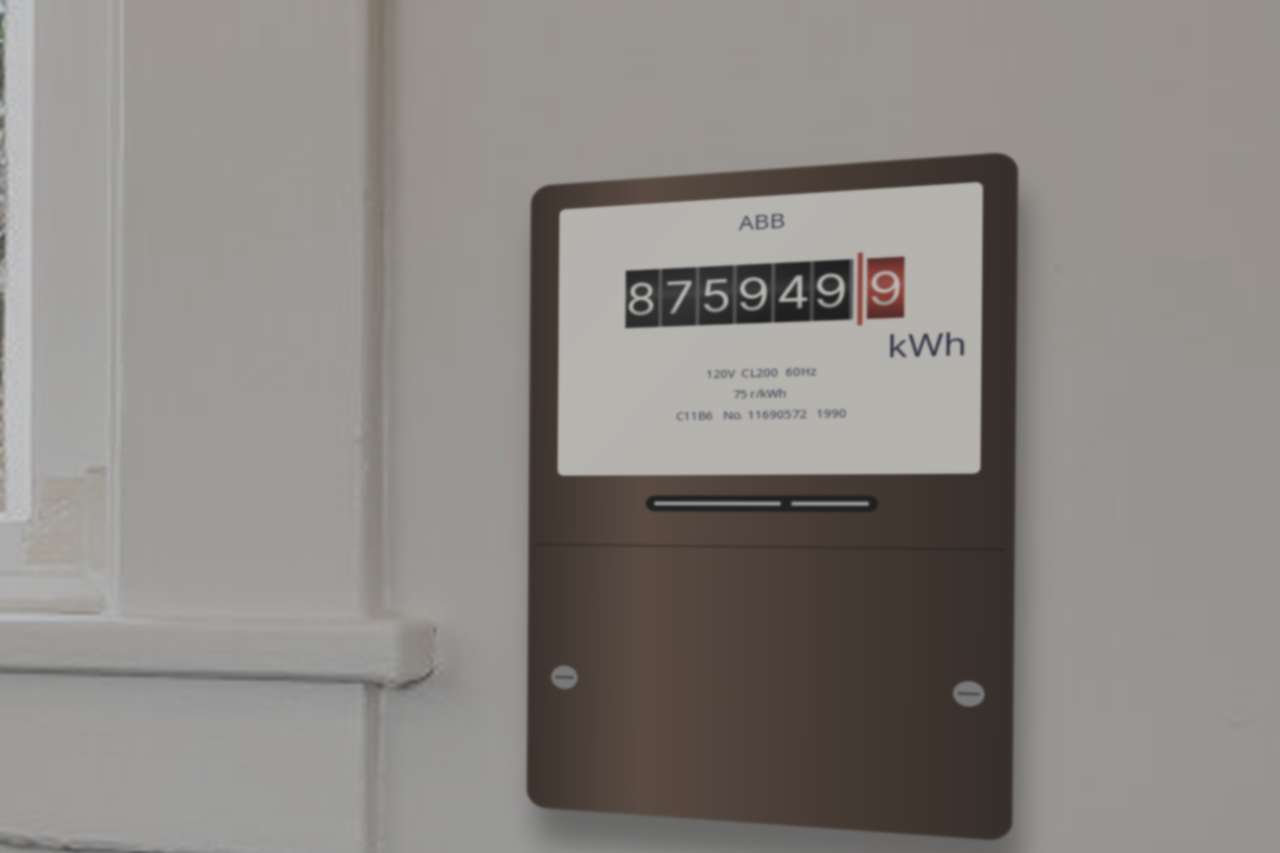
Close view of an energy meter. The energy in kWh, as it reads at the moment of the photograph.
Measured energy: 875949.9 kWh
